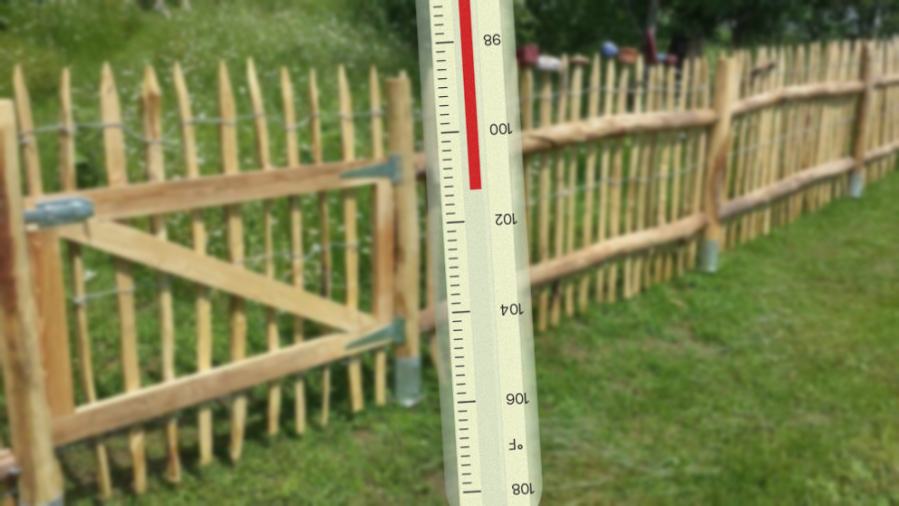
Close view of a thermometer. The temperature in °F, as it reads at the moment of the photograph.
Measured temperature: 101.3 °F
